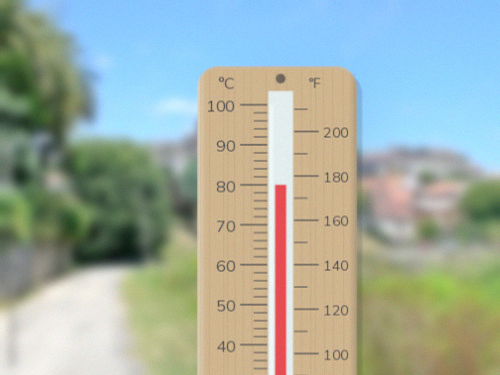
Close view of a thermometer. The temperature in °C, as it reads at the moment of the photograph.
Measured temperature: 80 °C
